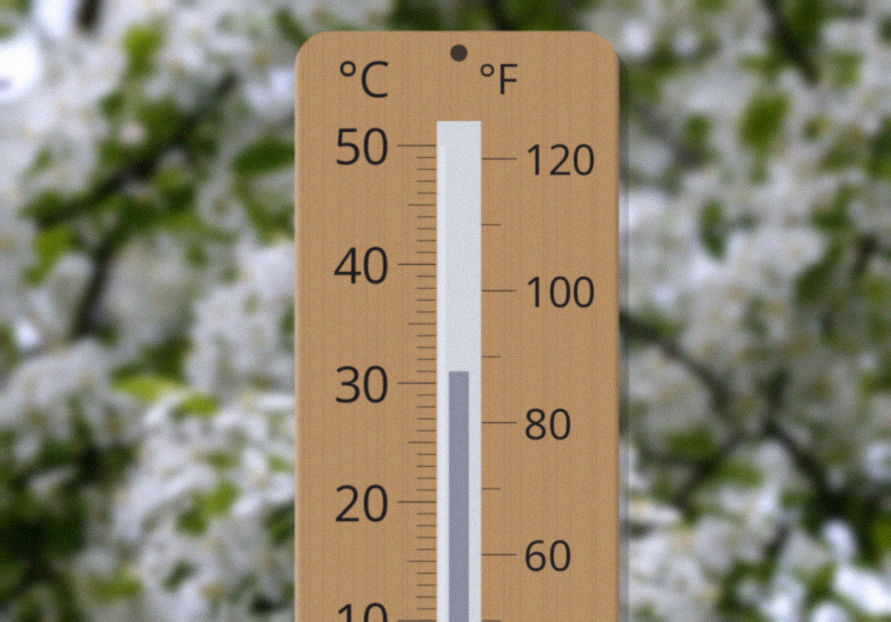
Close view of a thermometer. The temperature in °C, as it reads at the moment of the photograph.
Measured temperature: 31 °C
